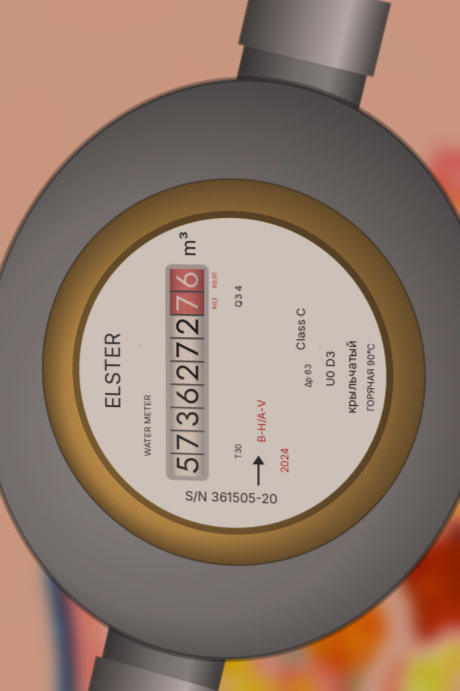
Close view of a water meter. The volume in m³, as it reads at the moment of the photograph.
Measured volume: 5736272.76 m³
